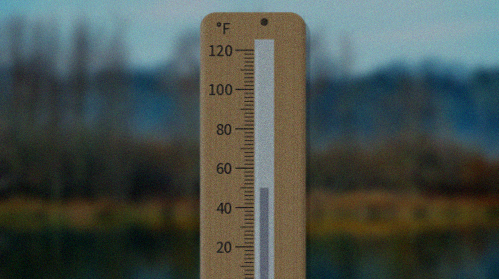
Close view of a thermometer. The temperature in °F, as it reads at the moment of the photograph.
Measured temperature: 50 °F
